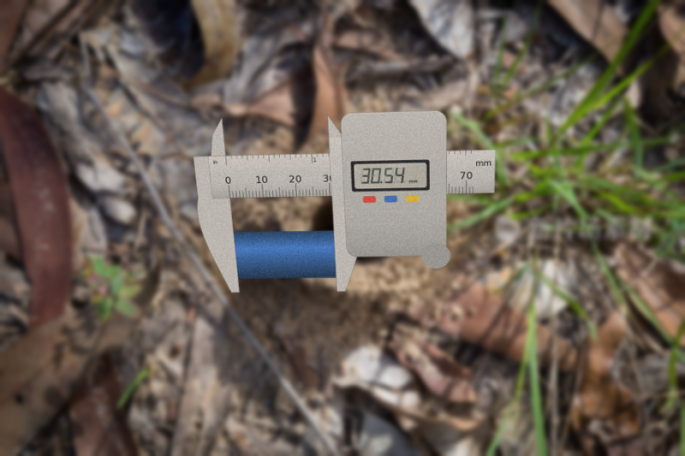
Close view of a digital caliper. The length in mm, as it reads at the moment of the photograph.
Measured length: 30.54 mm
